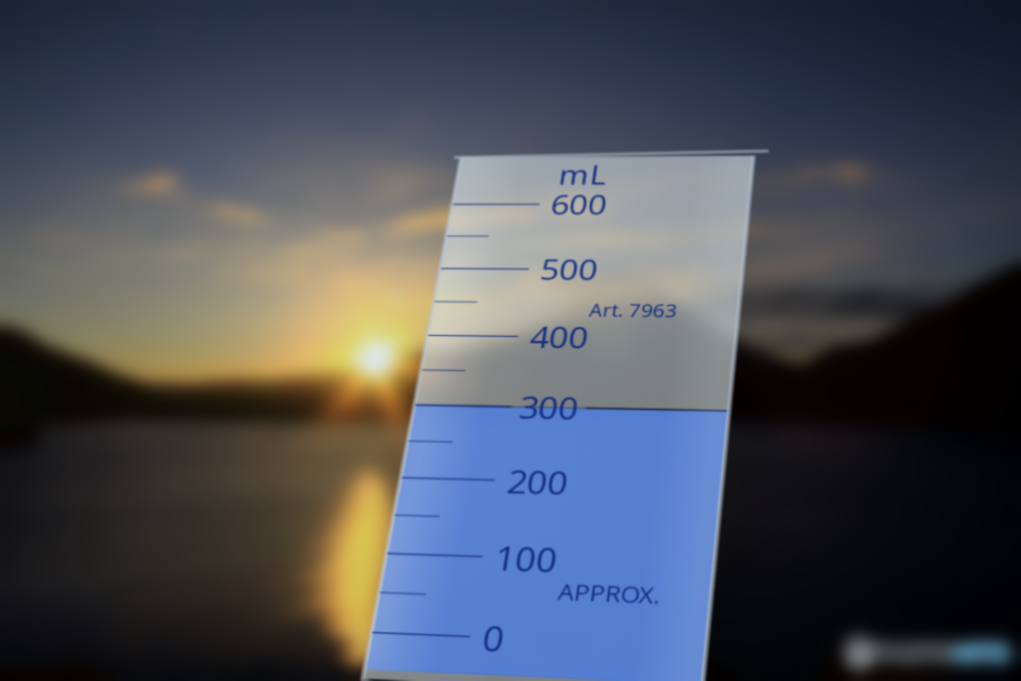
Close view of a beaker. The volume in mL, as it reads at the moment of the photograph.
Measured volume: 300 mL
